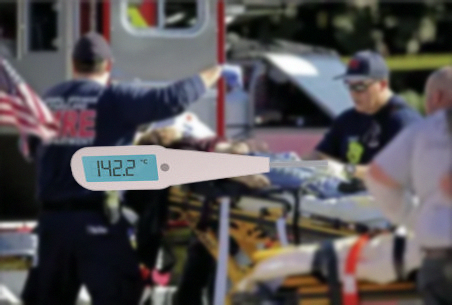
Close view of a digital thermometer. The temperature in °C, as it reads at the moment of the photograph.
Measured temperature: 142.2 °C
